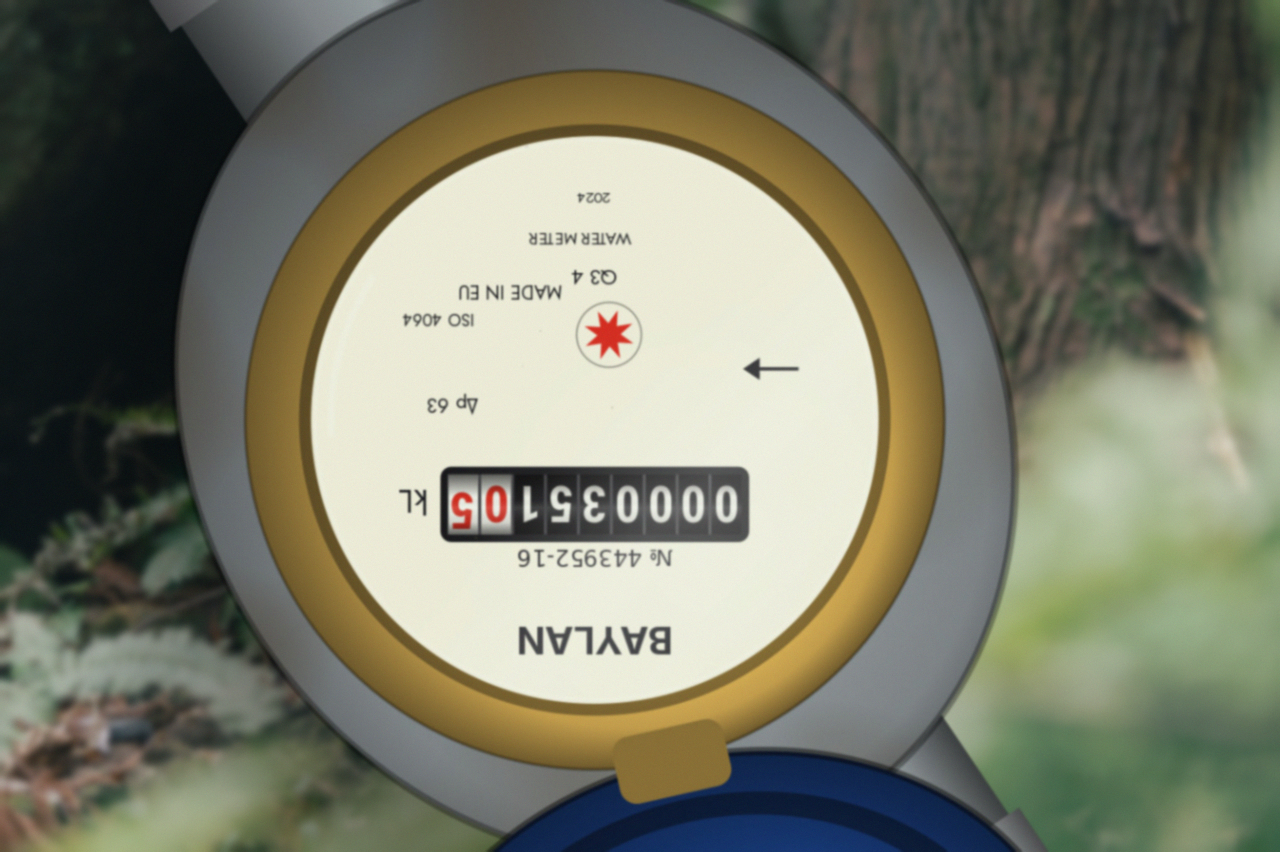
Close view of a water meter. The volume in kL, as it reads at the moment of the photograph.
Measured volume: 351.05 kL
